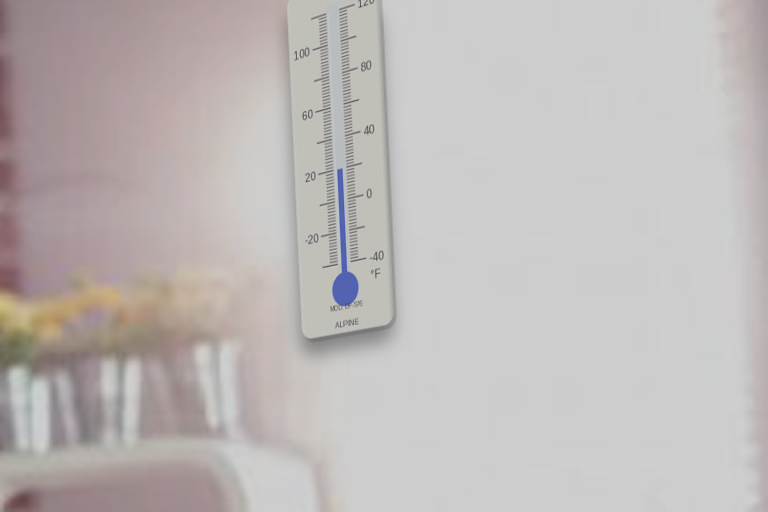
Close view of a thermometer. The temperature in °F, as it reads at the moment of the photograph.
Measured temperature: 20 °F
